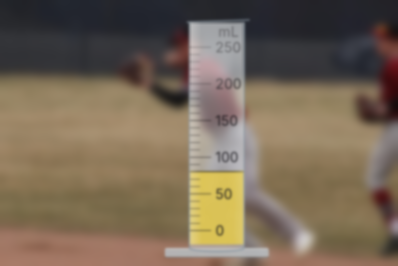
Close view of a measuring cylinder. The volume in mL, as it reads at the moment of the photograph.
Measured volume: 80 mL
